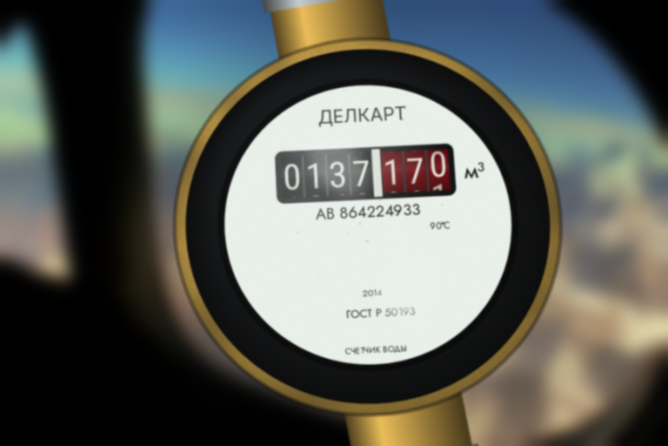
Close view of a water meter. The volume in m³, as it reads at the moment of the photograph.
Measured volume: 137.170 m³
